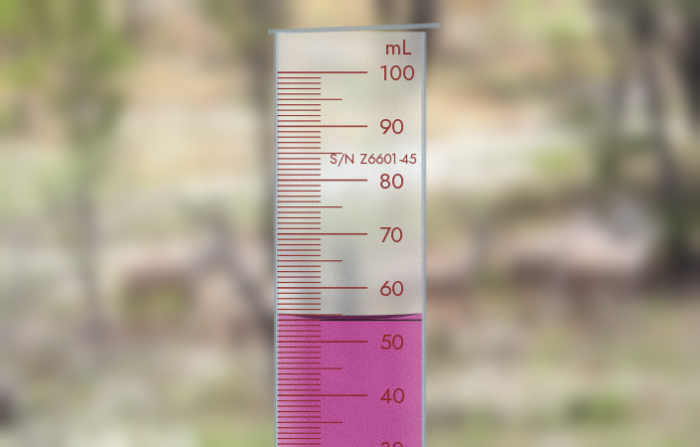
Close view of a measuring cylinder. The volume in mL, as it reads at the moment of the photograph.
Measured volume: 54 mL
